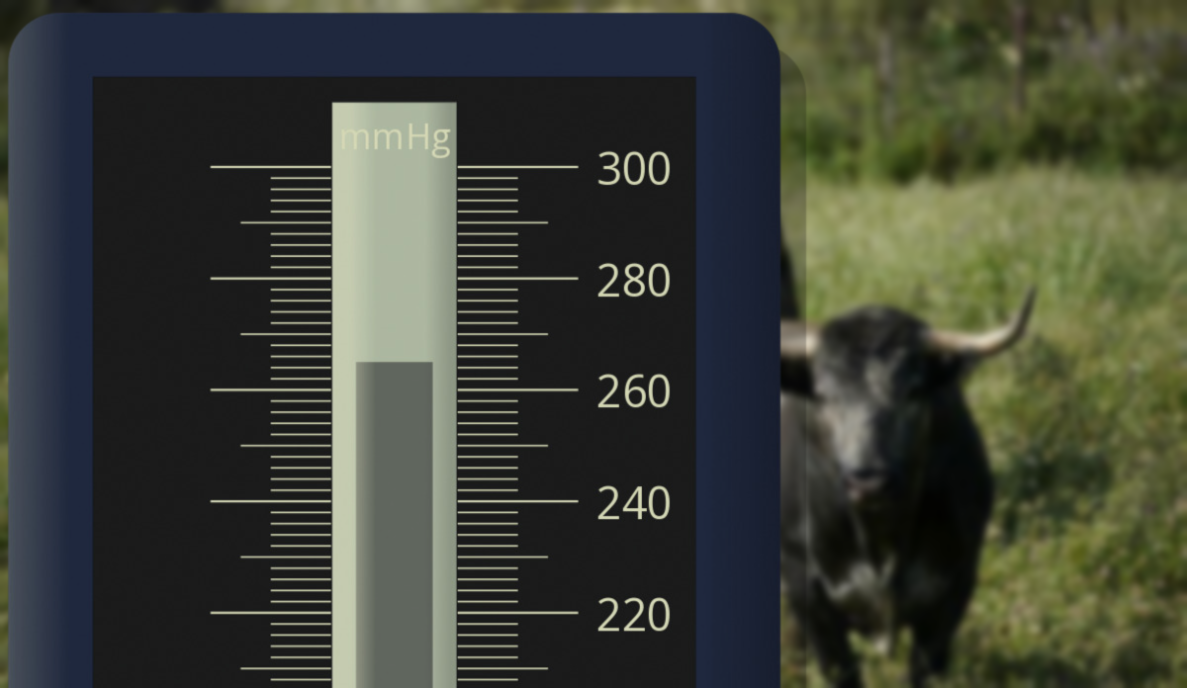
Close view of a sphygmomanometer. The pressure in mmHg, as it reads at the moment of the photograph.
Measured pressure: 265 mmHg
